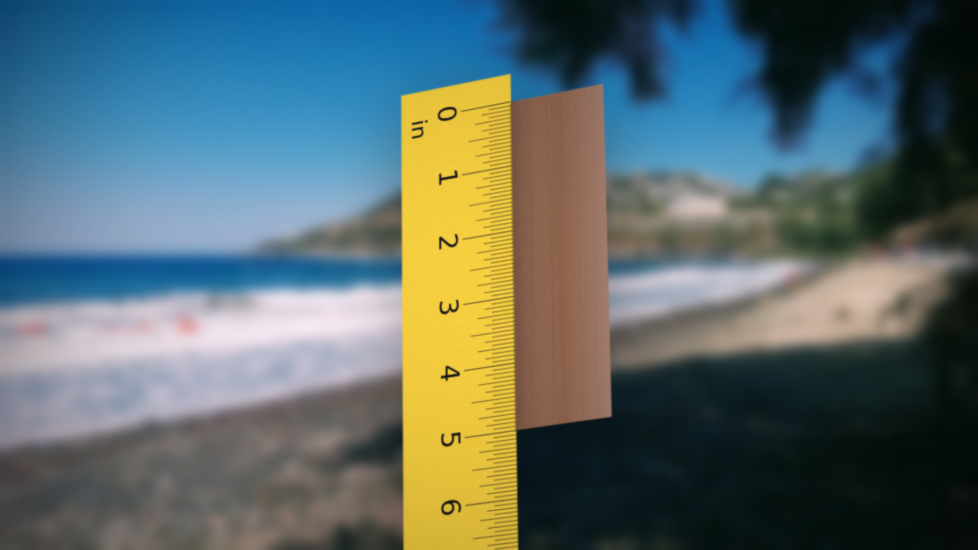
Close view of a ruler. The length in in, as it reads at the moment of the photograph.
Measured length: 5 in
